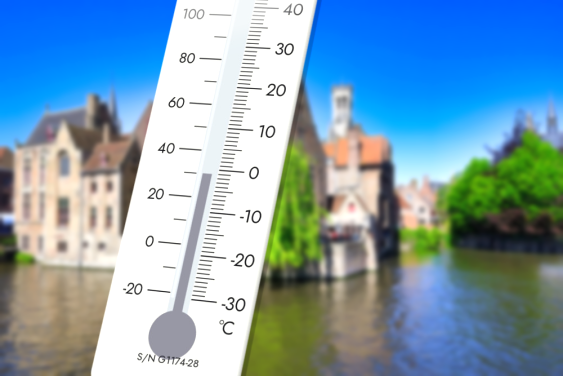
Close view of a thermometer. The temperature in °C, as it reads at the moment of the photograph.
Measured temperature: -1 °C
